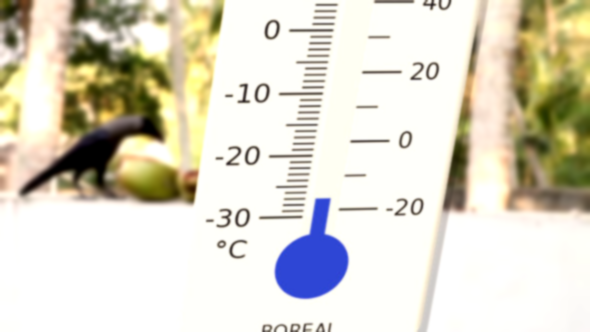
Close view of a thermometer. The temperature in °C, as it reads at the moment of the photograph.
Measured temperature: -27 °C
